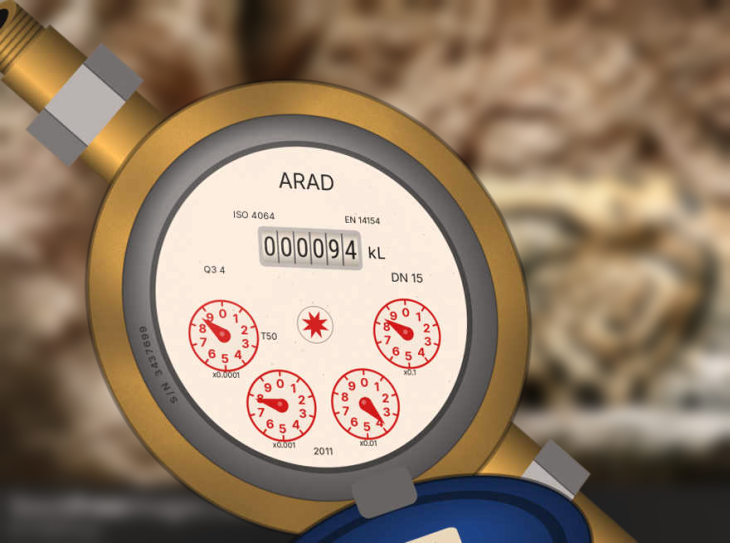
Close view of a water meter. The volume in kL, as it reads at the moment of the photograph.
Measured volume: 94.8378 kL
